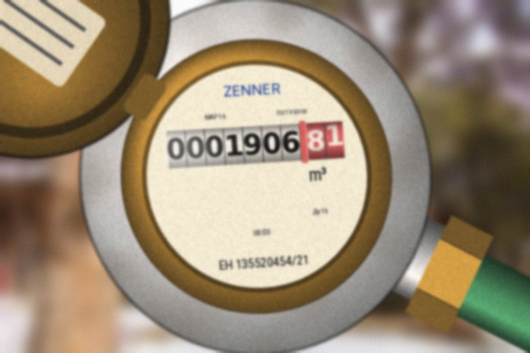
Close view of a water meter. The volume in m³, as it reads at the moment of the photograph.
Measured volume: 1906.81 m³
